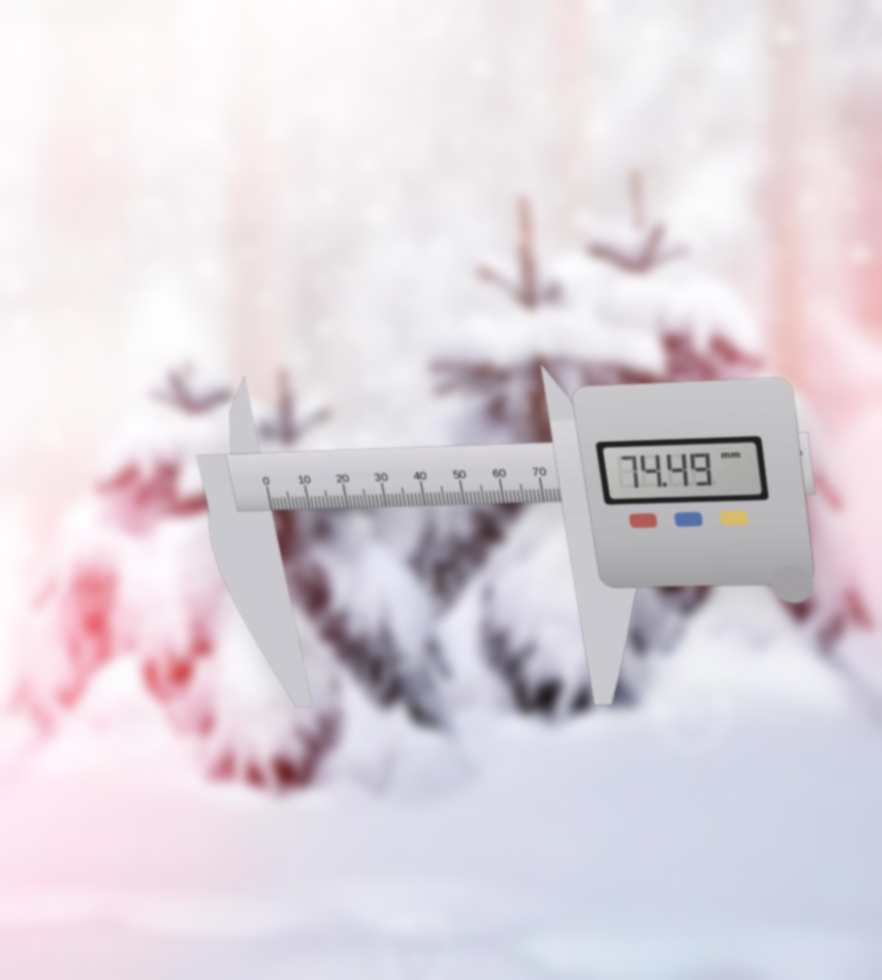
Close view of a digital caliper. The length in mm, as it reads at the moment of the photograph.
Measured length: 74.49 mm
